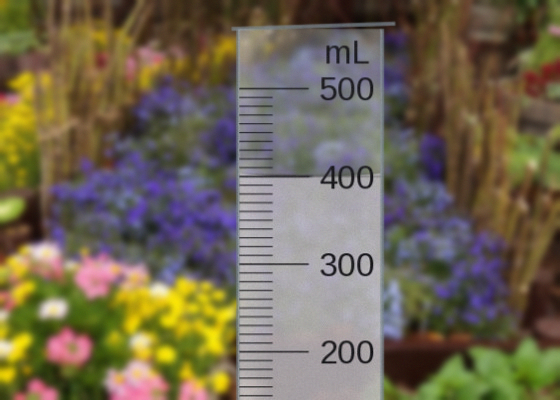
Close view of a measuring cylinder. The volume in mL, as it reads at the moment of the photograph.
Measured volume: 400 mL
